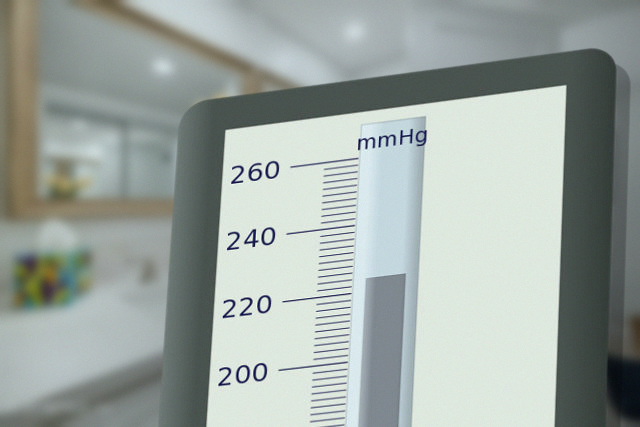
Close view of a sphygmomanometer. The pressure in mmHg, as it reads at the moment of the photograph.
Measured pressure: 224 mmHg
